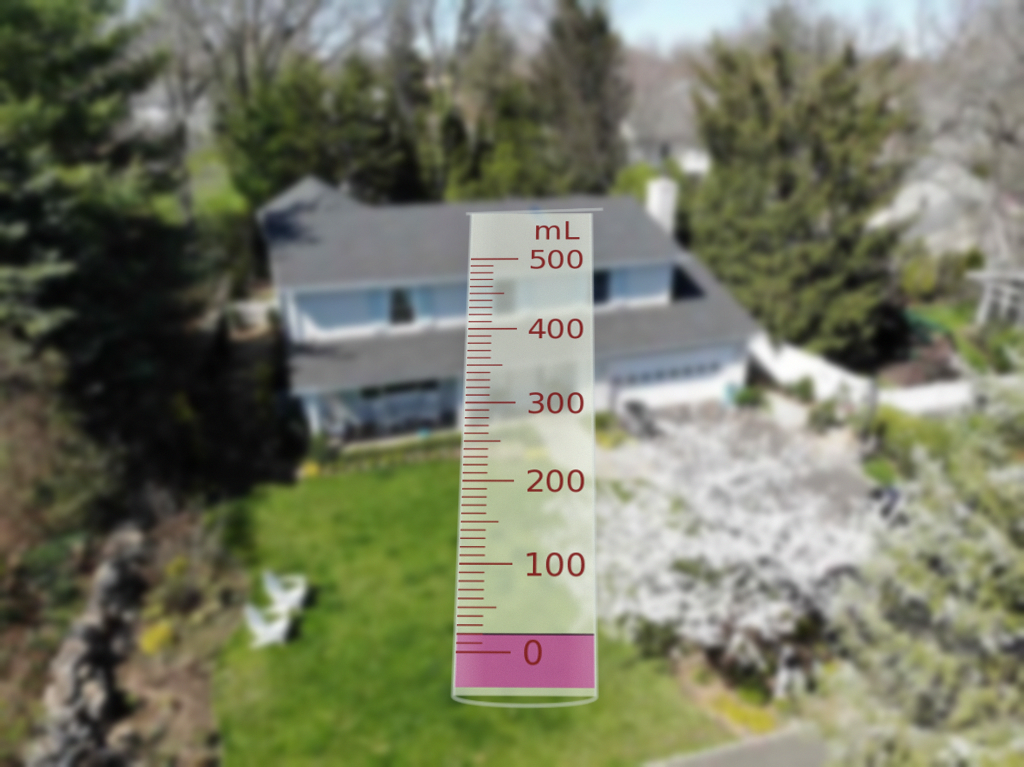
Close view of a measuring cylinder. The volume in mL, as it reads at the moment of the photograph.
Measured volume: 20 mL
